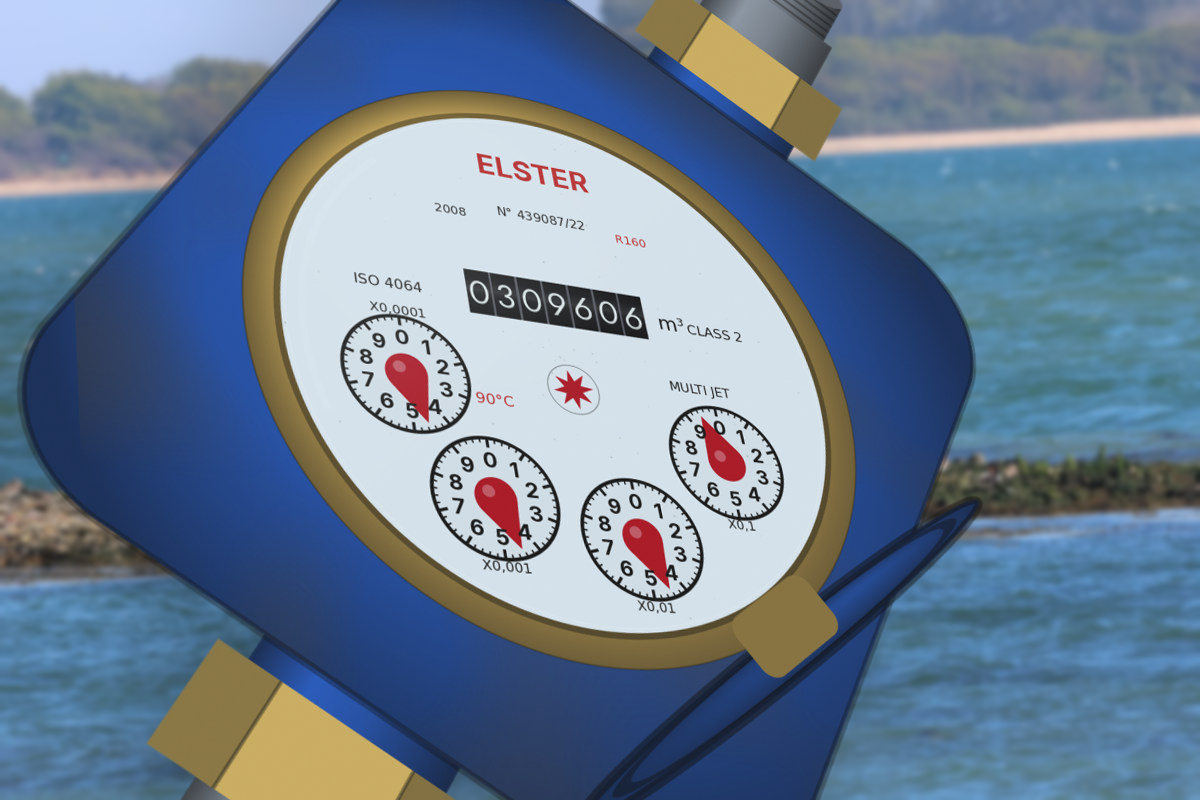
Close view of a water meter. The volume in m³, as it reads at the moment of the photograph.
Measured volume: 309605.9444 m³
